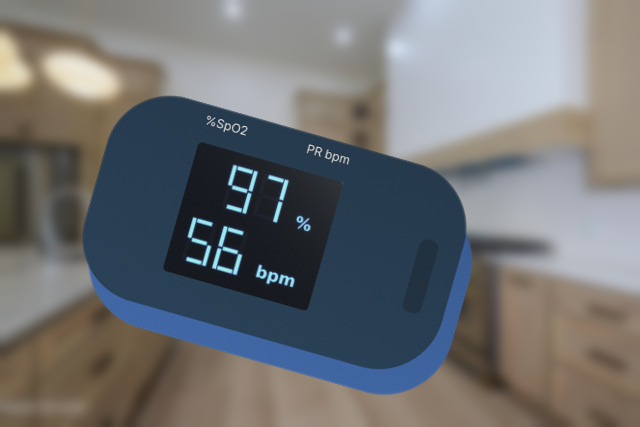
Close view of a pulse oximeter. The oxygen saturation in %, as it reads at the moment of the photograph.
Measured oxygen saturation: 97 %
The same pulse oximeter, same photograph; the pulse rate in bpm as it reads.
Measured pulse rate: 56 bpm
